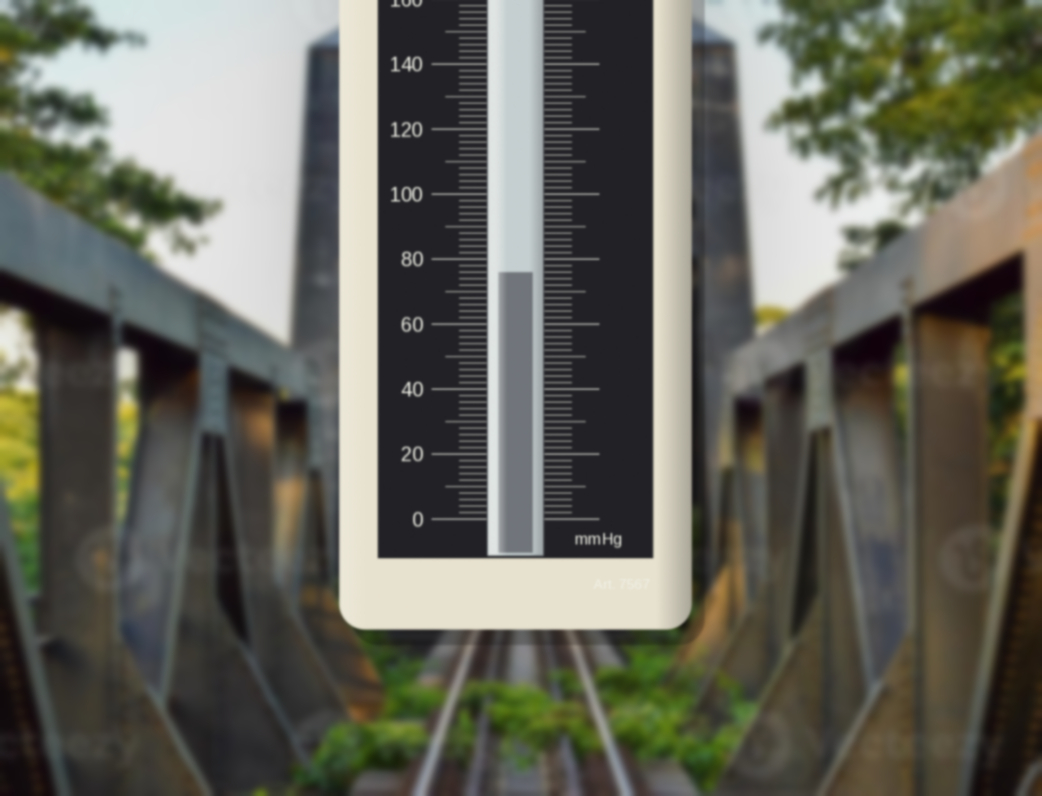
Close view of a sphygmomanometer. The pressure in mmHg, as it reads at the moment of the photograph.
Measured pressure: 76 mmHg
